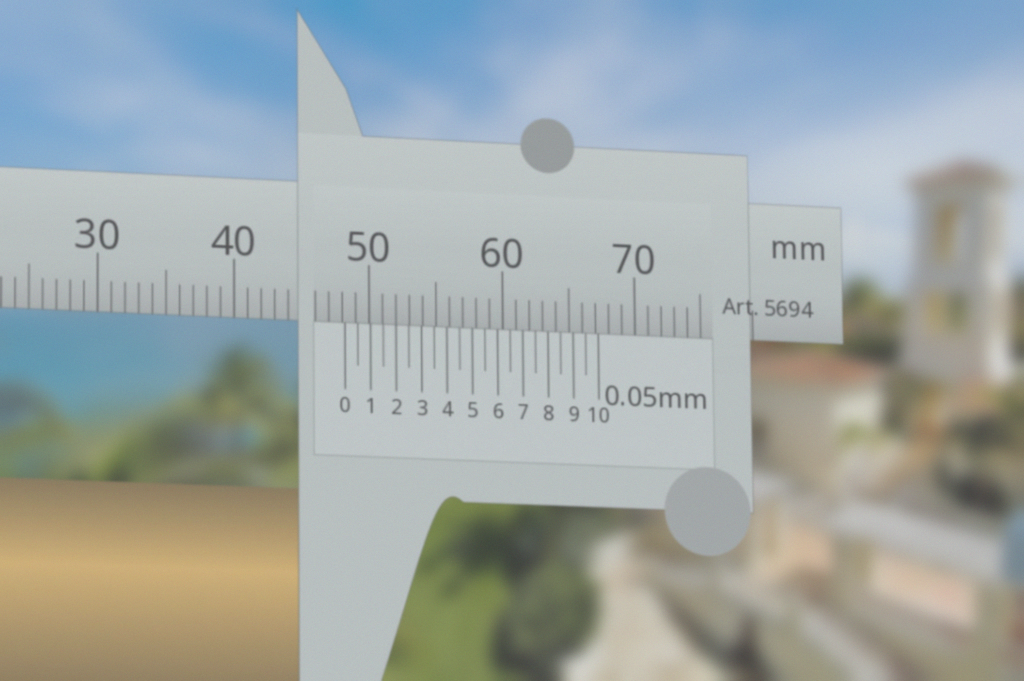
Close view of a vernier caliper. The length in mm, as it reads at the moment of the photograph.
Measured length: 48.2 mm
